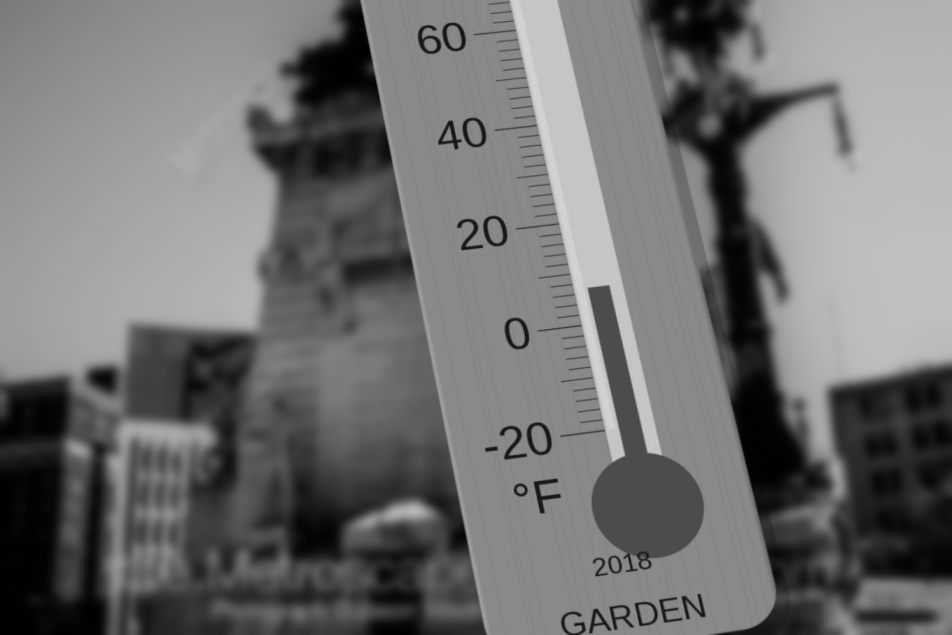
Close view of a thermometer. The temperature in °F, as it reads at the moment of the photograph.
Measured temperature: 7 °F
